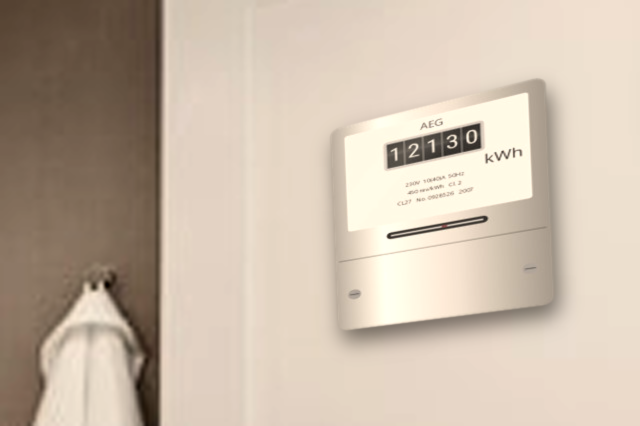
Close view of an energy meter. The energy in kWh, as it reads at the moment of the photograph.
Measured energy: 12130 kWh
